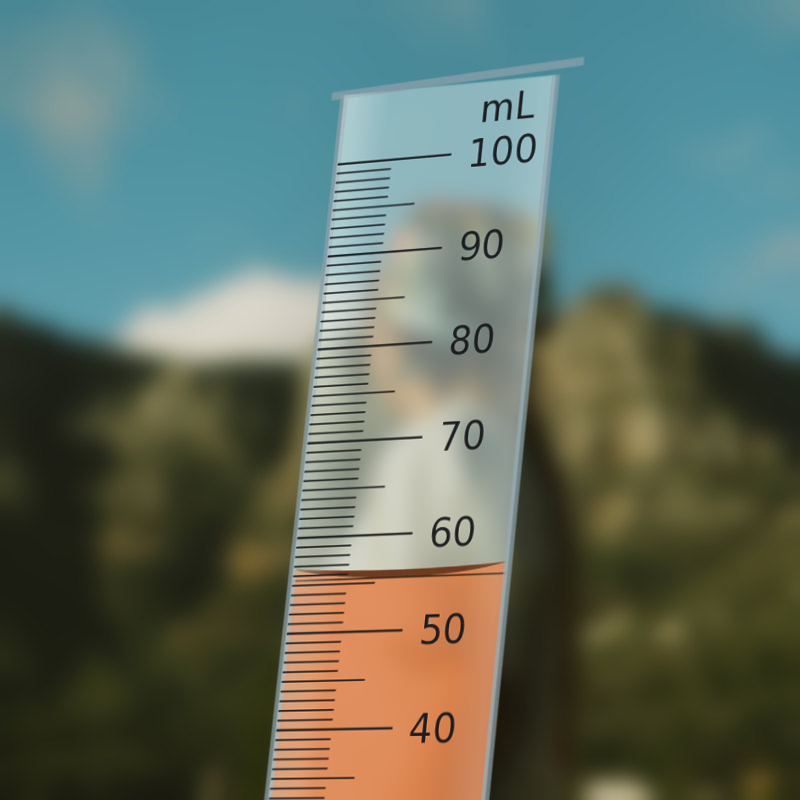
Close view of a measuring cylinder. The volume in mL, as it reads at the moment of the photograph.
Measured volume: 55.5 mL
